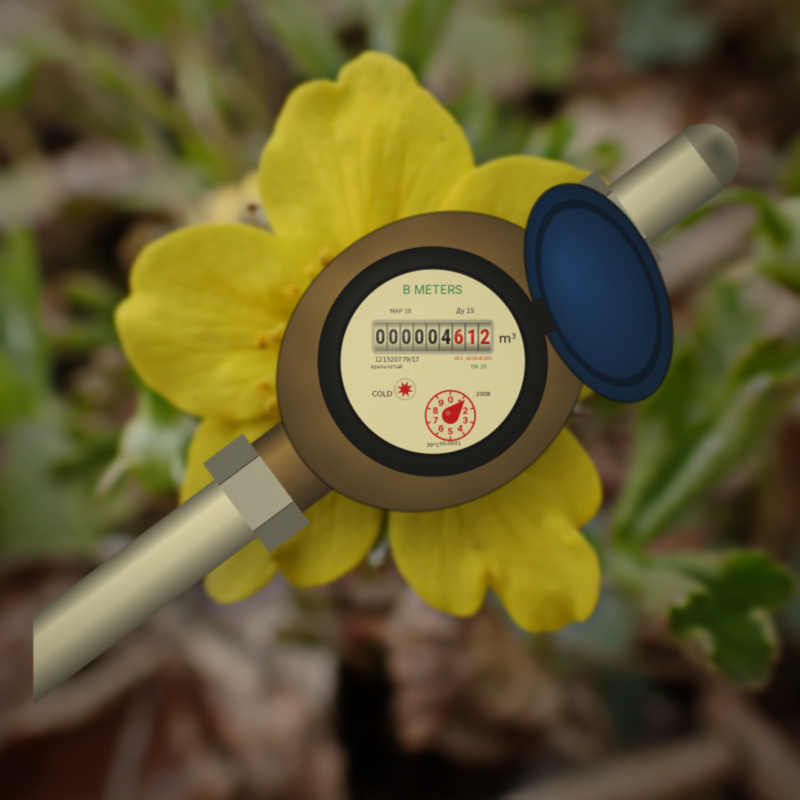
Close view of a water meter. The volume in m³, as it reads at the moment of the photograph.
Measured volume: 4.6121 m³
